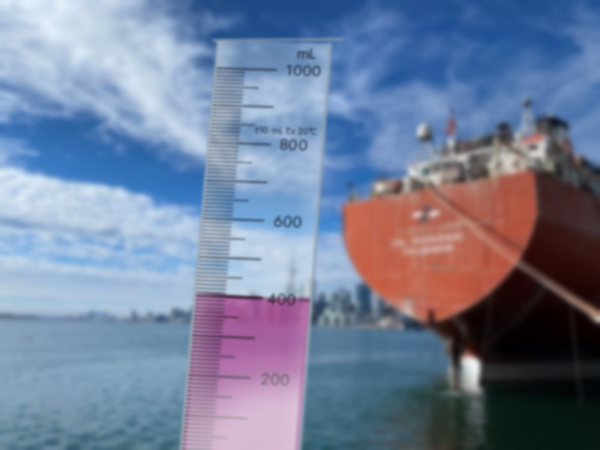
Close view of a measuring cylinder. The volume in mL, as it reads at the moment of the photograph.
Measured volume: 400 mL
